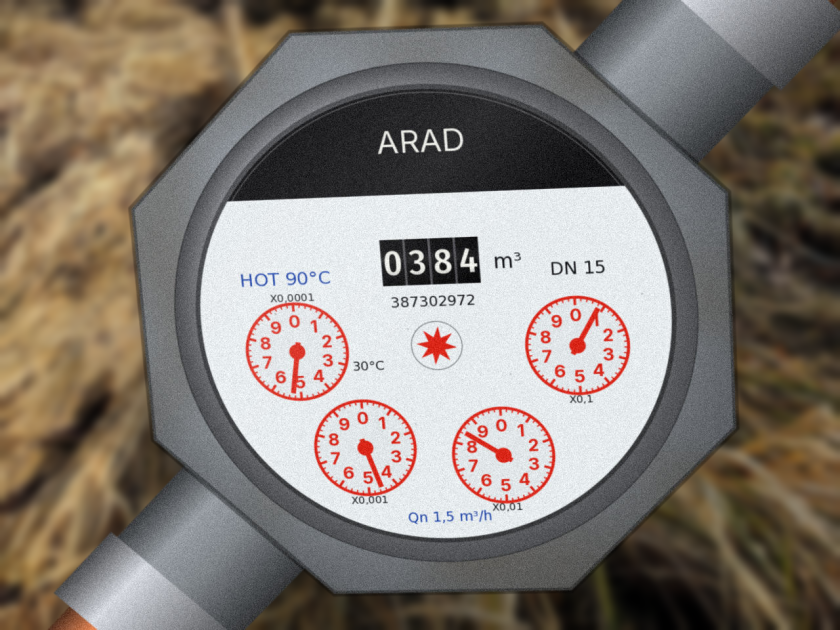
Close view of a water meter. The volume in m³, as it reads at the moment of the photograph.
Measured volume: 384.0845 m³
